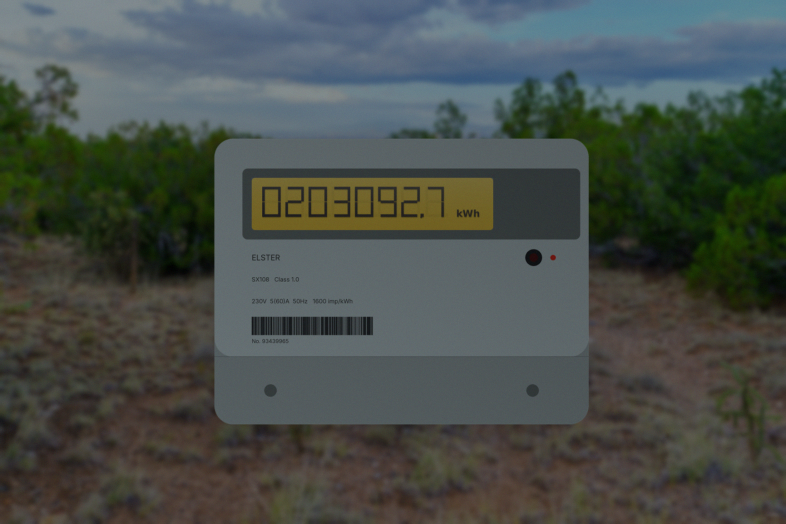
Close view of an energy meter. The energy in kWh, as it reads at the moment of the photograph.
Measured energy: 203092.7 kWh
